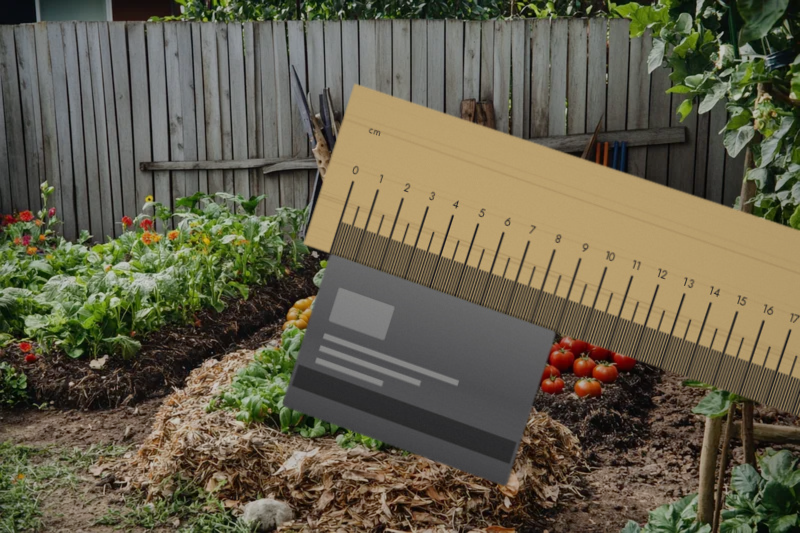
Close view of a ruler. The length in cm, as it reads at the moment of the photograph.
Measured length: 9 cm
